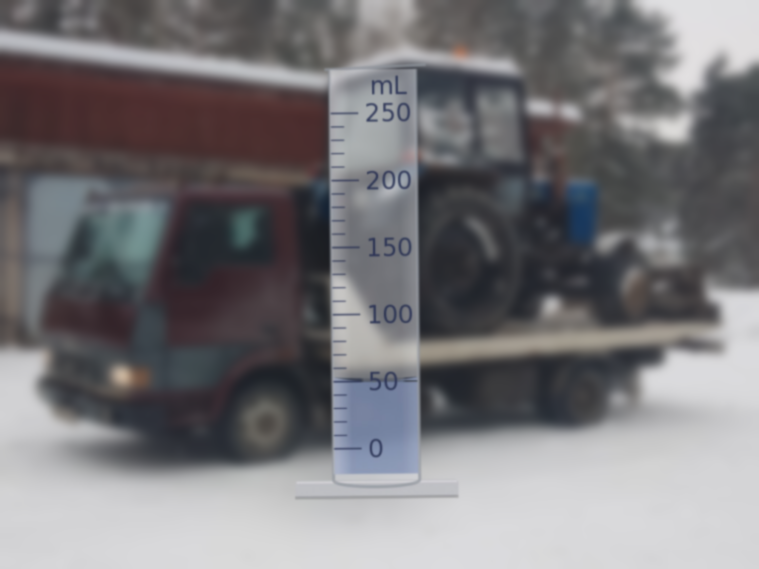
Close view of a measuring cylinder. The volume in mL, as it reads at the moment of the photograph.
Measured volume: 50 mL
